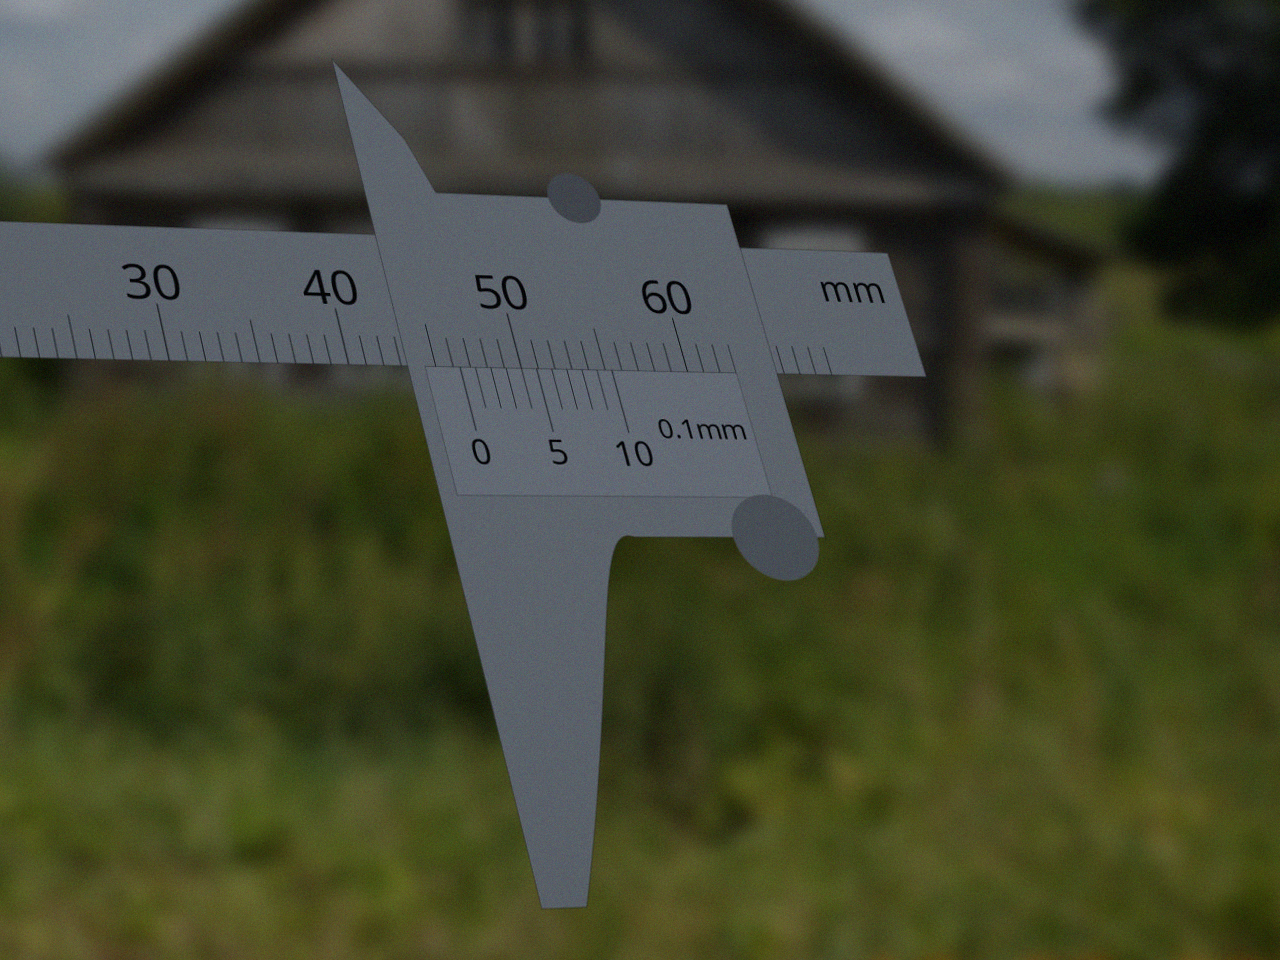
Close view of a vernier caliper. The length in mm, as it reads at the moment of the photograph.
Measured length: 46.4 mm
